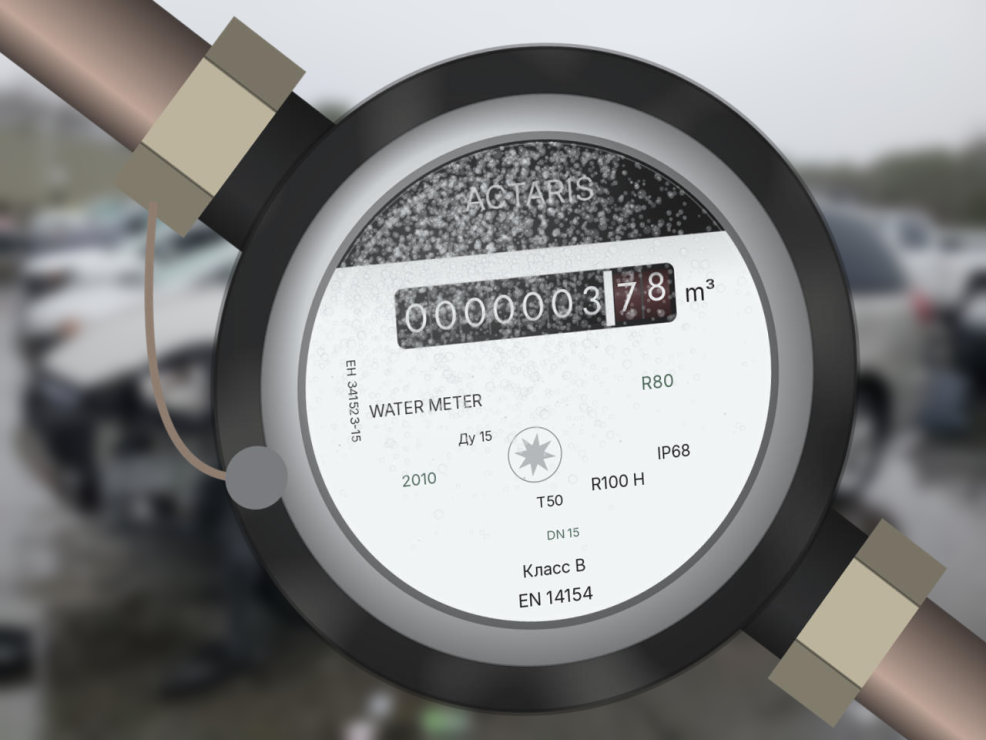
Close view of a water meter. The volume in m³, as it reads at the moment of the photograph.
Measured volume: 3.78 m³
